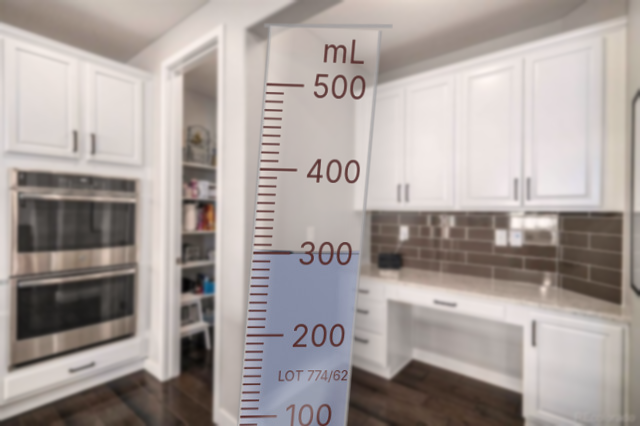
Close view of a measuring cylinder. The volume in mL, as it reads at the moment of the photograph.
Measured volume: 300 mL
